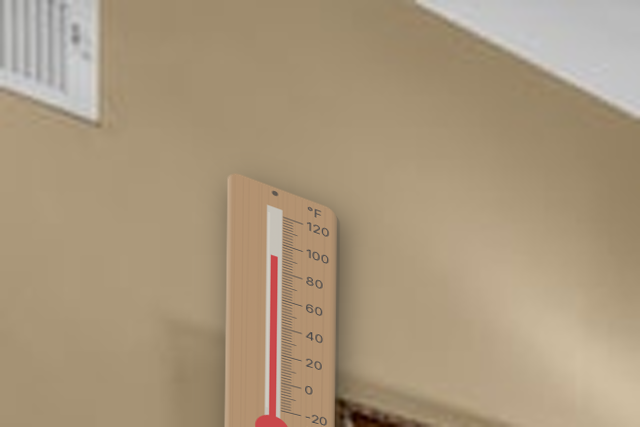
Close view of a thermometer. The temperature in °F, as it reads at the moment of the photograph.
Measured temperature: 90 °F
